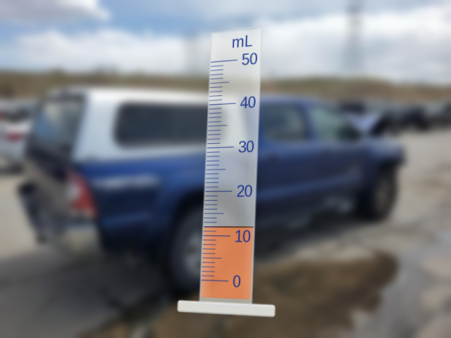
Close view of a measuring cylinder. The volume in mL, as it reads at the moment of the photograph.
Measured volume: 12 mL
